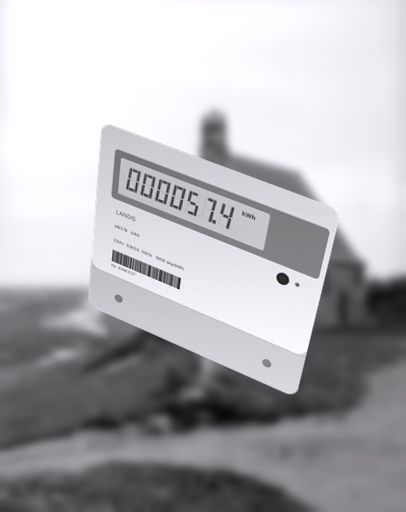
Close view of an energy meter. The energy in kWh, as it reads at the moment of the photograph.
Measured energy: 57.4 kWh
